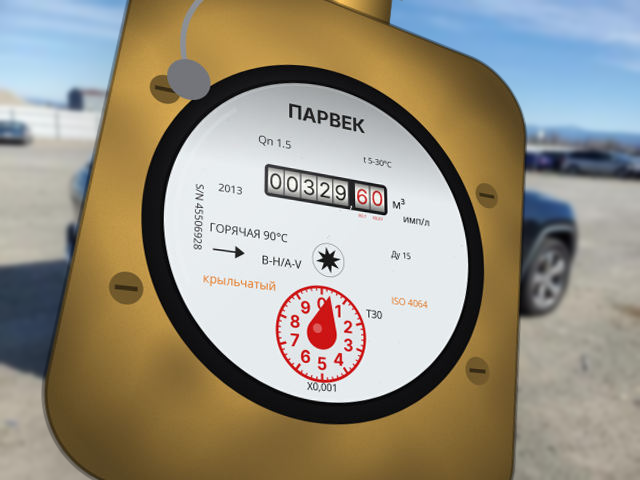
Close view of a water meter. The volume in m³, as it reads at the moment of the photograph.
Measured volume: 329.600 m³
